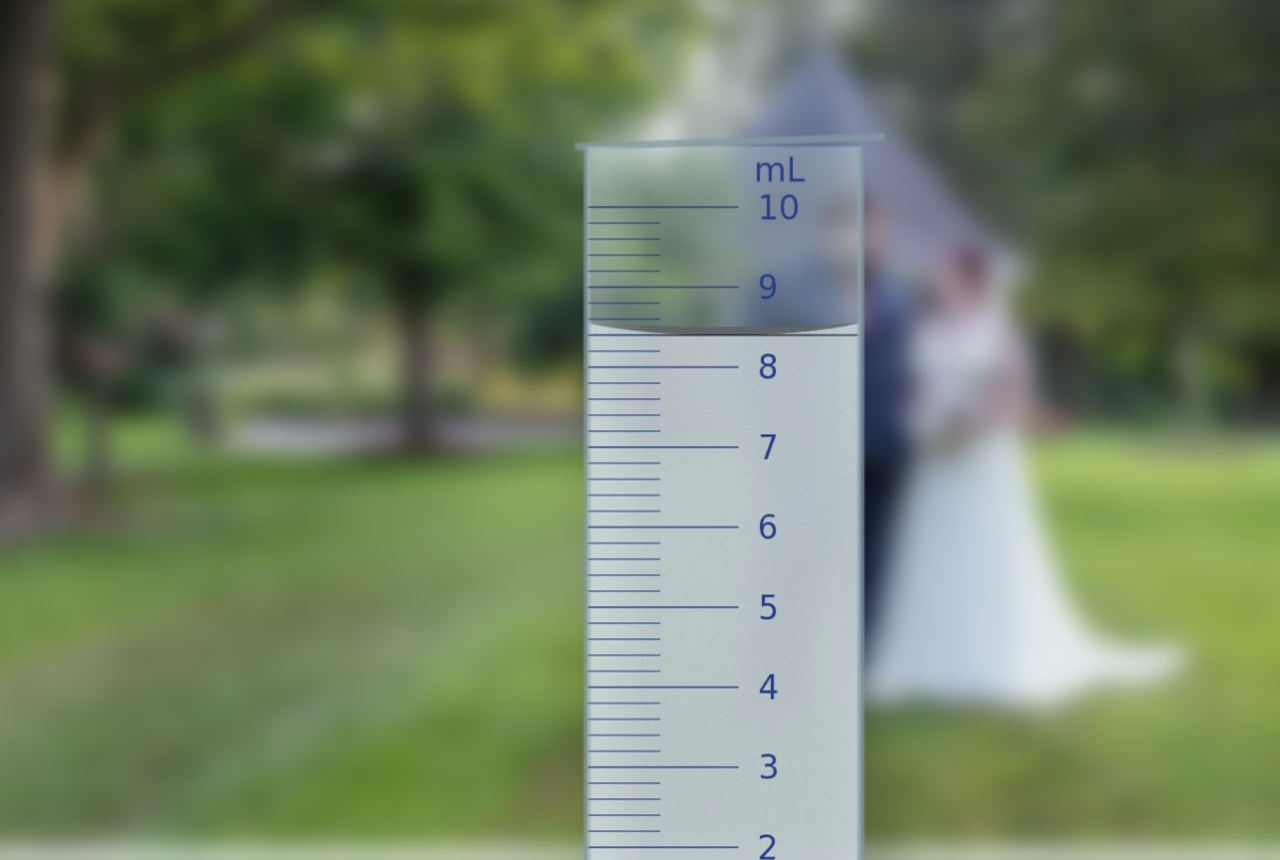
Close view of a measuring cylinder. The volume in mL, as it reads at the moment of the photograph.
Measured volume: 8.4 mL
